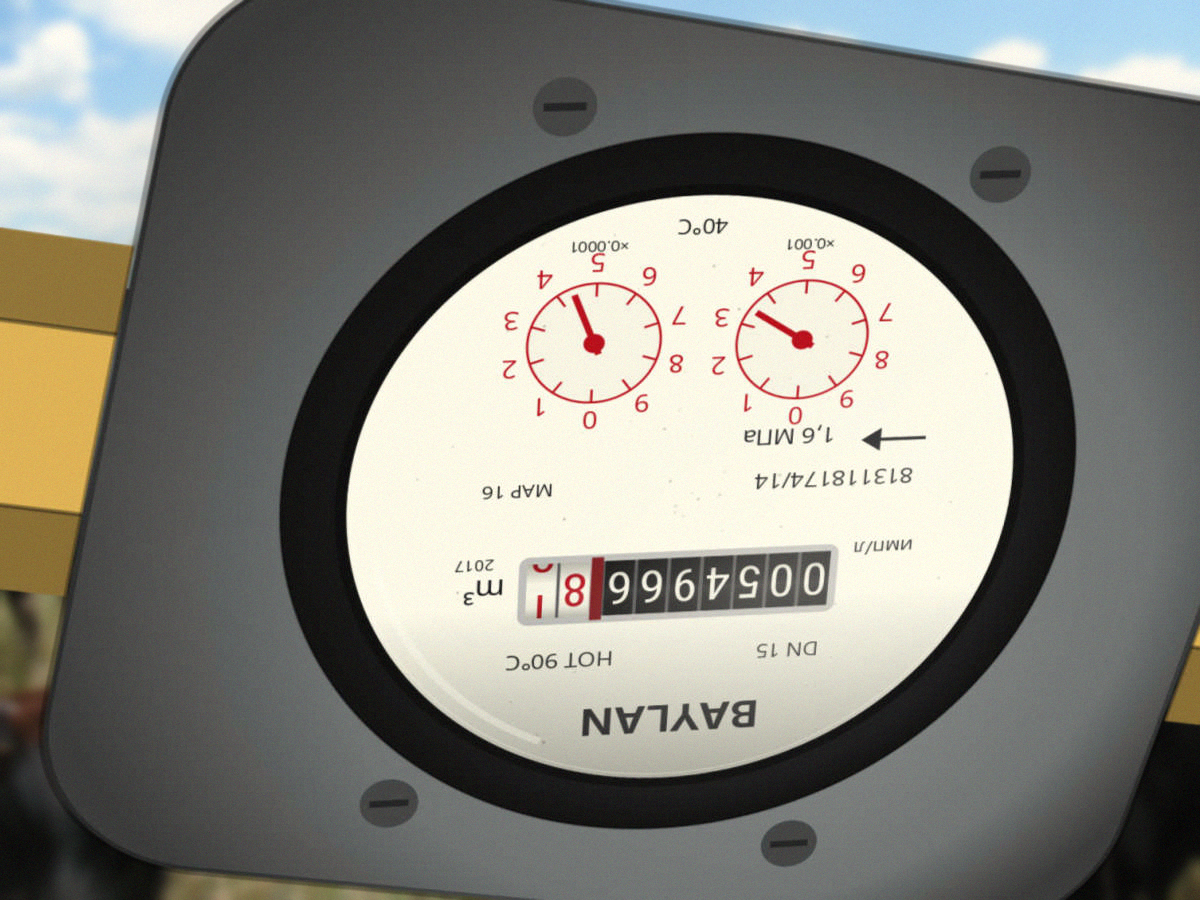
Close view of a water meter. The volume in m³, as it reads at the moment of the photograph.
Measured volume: 54966.8134 m³
